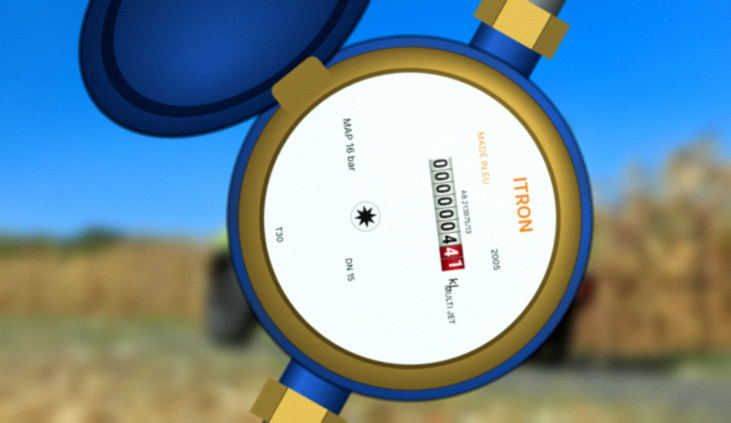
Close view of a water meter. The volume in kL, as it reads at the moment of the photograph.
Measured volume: 4.41 kL
